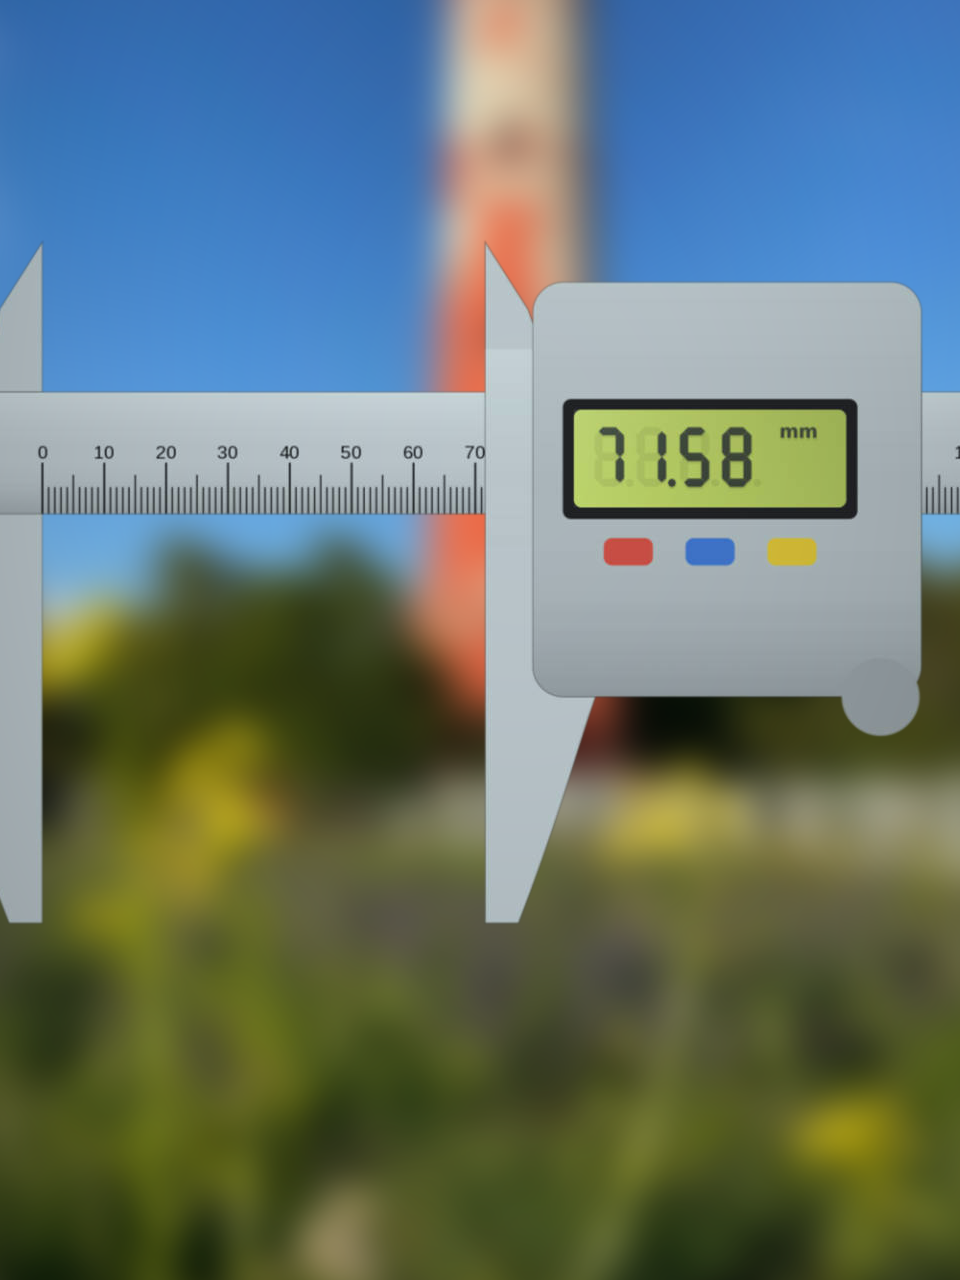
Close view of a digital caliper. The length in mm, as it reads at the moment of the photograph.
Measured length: 71.58 mm
